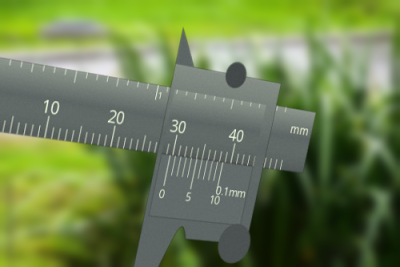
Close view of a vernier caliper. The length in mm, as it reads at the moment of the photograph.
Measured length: 29.6 mm
